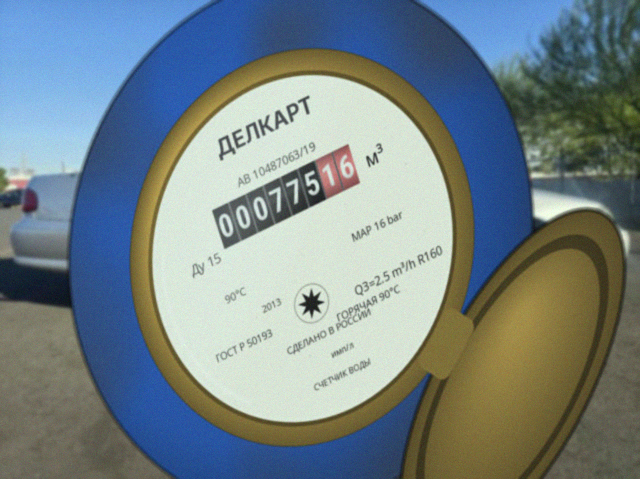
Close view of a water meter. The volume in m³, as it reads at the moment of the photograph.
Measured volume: 775.16 m³
